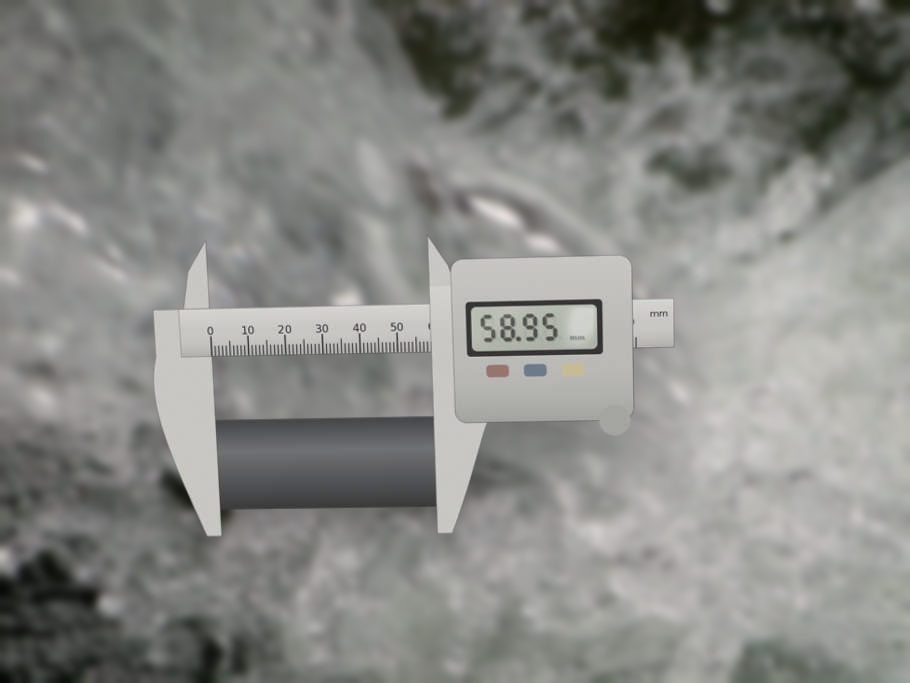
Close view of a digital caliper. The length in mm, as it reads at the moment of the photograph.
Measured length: 58.95 mm
